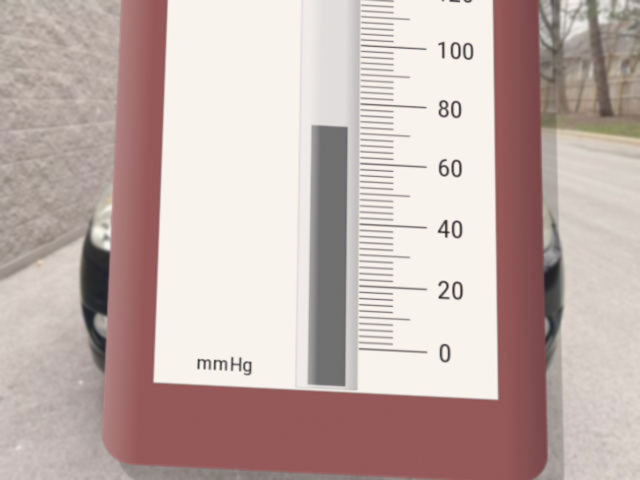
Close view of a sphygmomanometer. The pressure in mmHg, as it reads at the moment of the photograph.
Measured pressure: 72 mmHg
